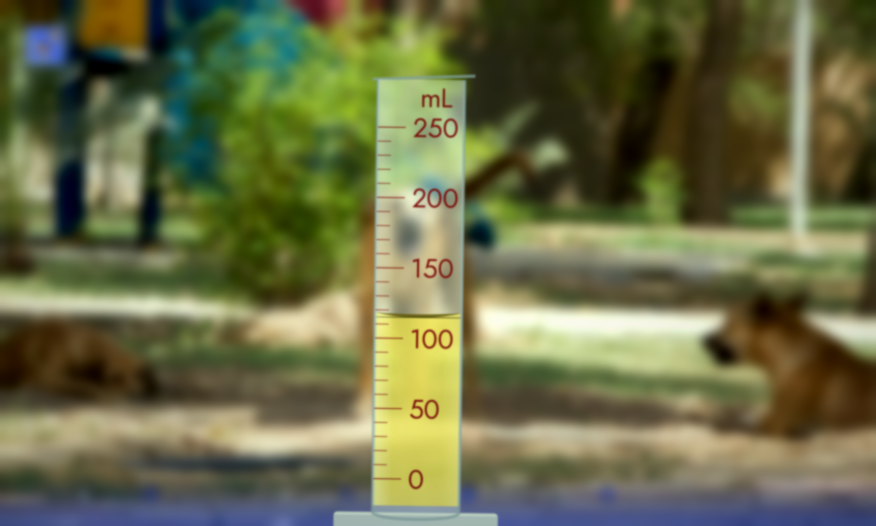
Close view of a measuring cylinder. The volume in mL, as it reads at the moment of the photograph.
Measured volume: 115 mL
